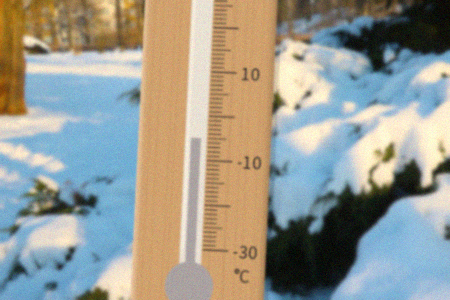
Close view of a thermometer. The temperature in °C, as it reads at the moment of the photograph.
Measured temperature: -5 °C
